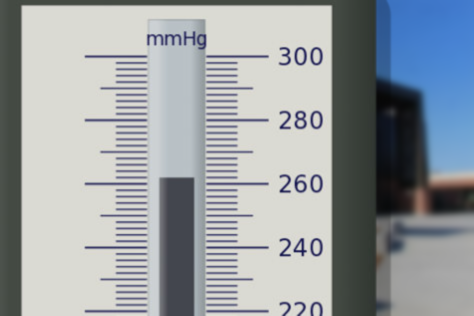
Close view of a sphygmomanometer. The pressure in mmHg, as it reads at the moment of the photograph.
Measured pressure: 262 mmHg
